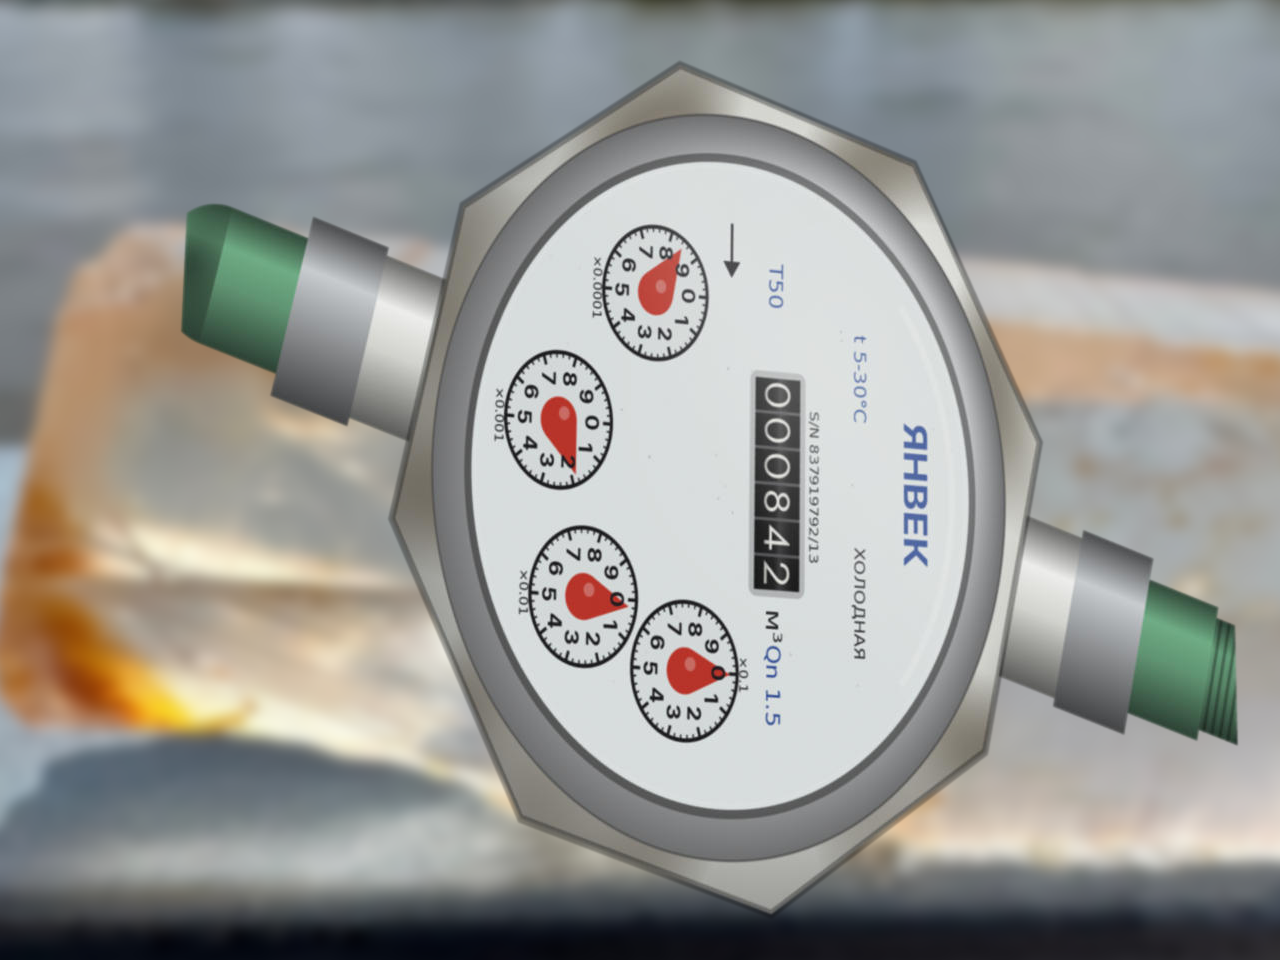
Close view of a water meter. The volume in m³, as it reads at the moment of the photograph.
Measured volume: 842.0018 m³
